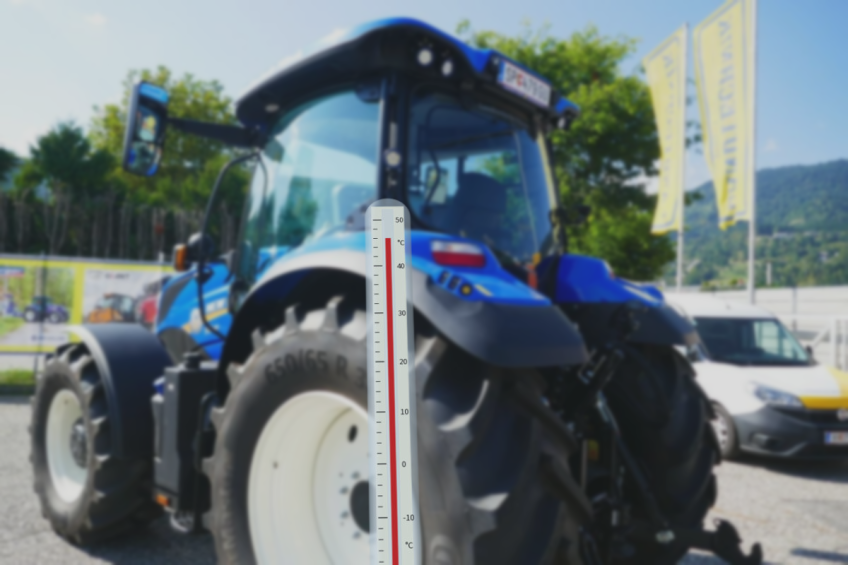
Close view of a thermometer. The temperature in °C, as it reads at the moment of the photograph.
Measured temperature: 46 °C
